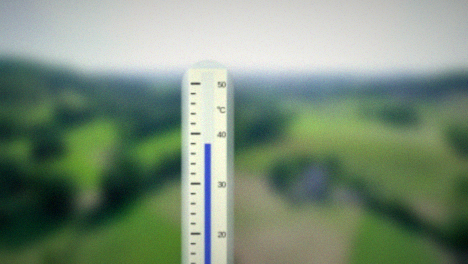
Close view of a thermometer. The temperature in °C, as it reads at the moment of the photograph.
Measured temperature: 38 °C
